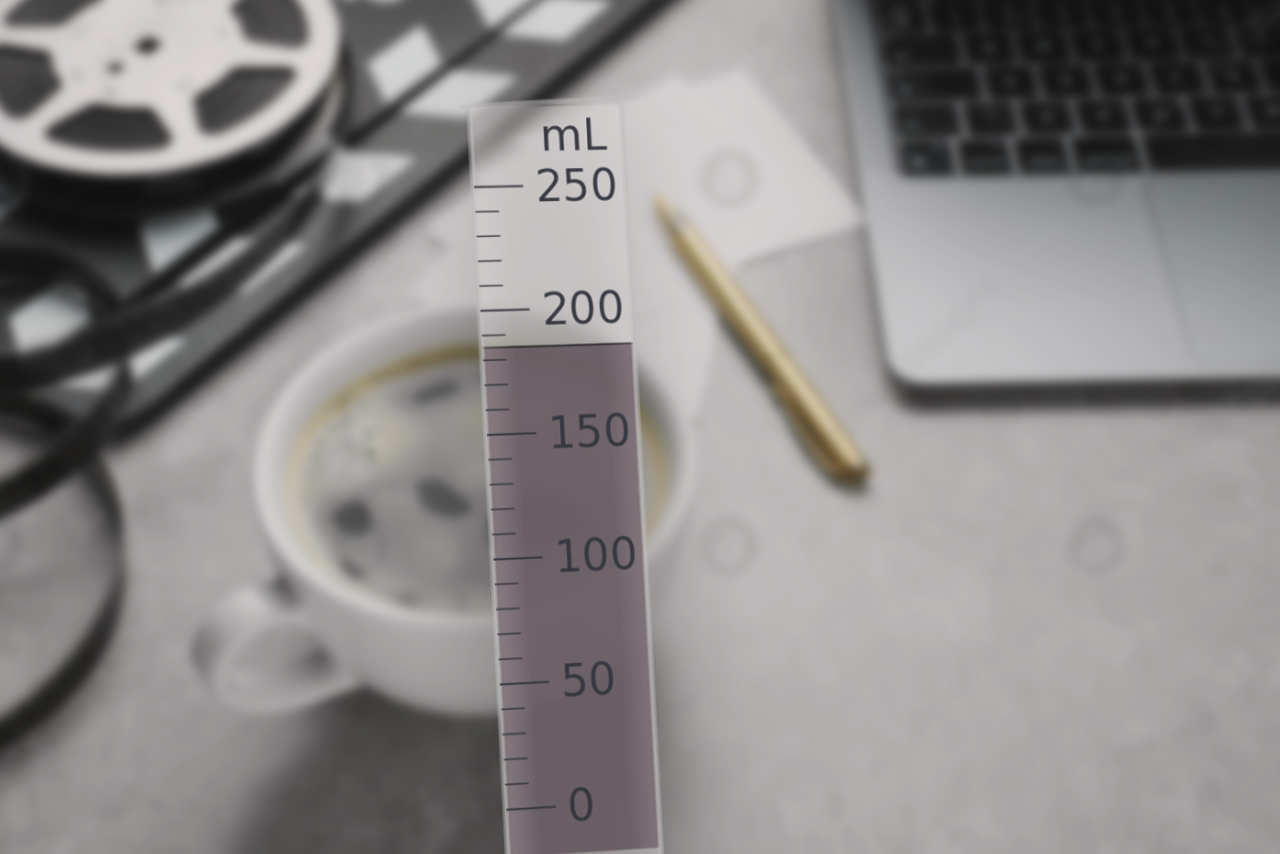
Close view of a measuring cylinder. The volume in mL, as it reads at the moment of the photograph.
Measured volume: 185 mL
